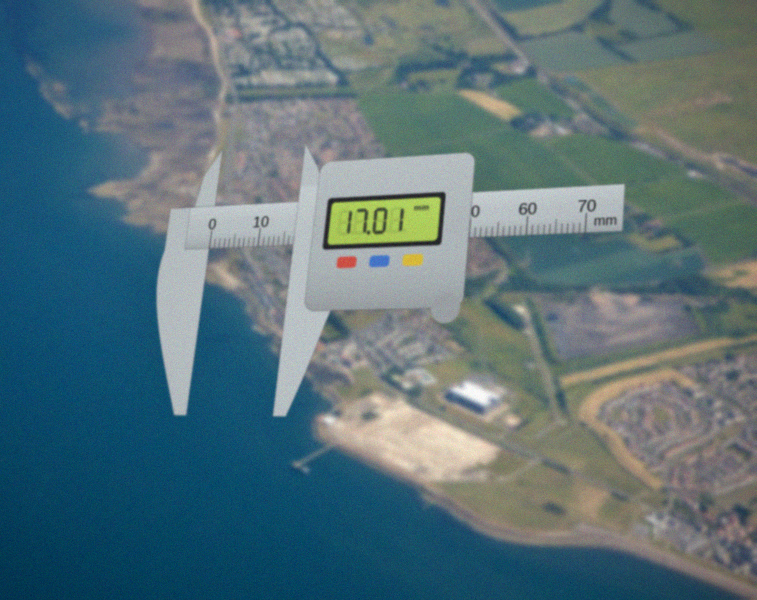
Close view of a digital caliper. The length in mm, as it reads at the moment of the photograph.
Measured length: 17.01 mm
